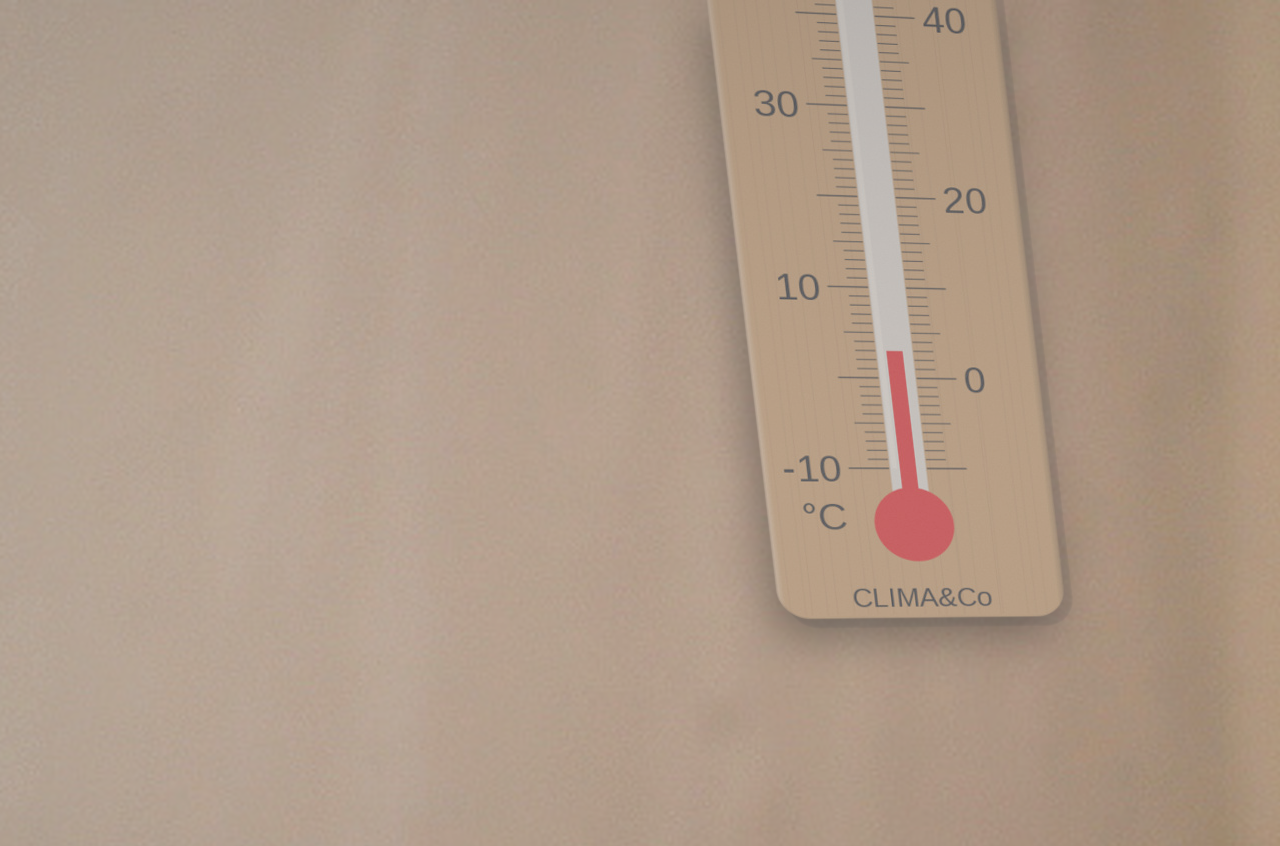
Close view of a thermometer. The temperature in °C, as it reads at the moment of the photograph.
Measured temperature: 3 °C
